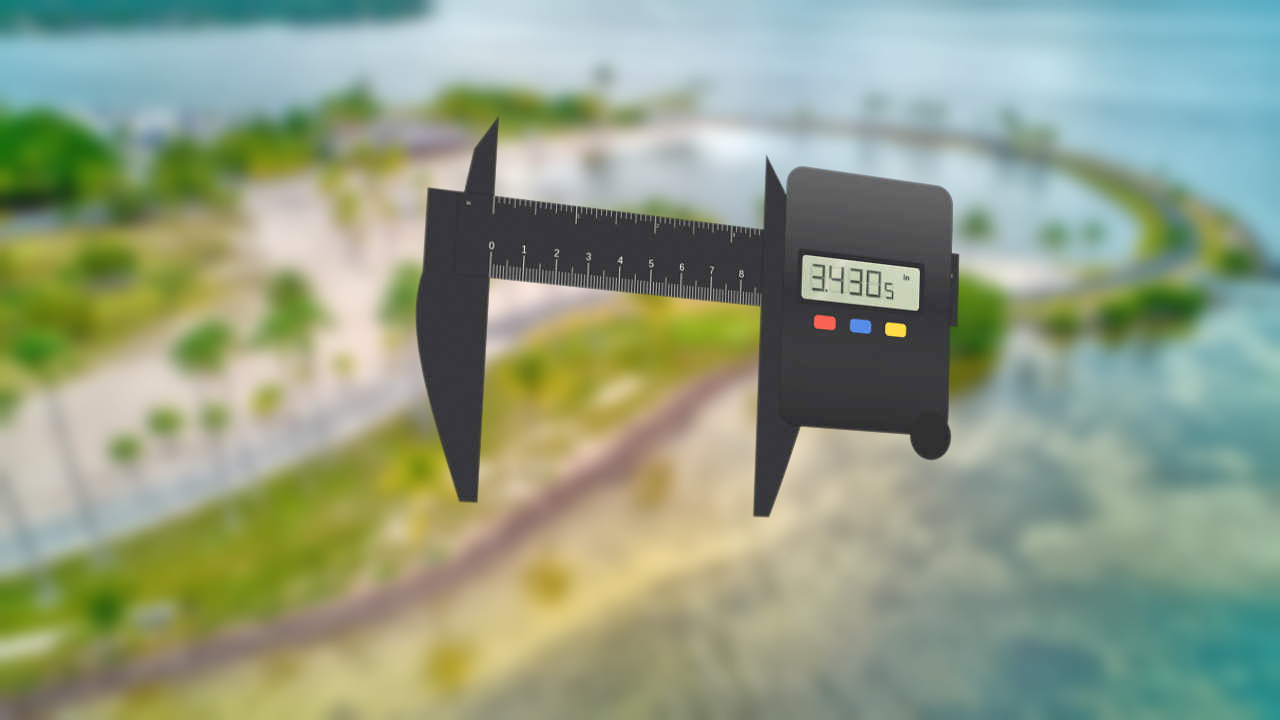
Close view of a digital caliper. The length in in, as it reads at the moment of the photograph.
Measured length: 3.4305 in
